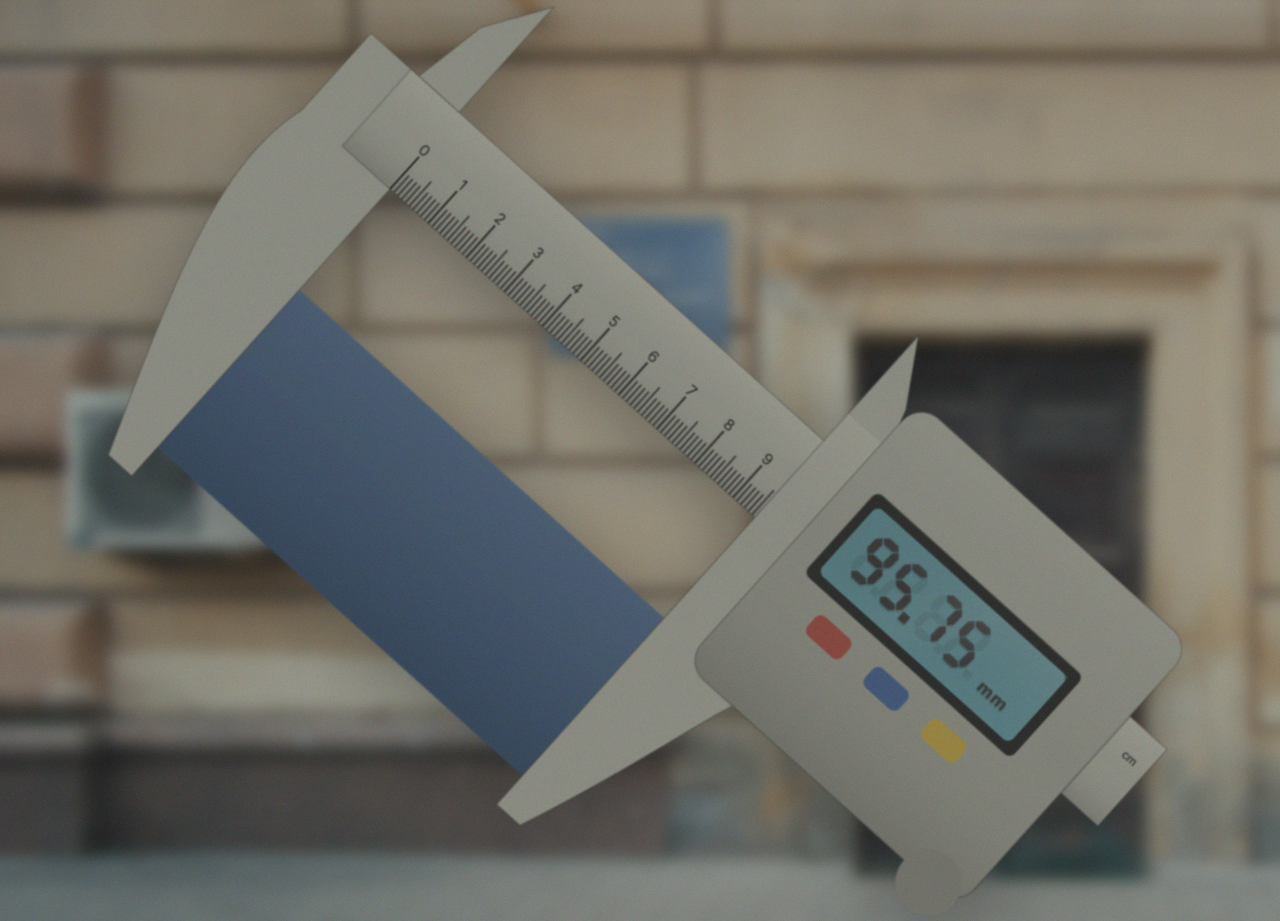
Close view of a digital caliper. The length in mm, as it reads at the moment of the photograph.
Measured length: 95.75 mm
